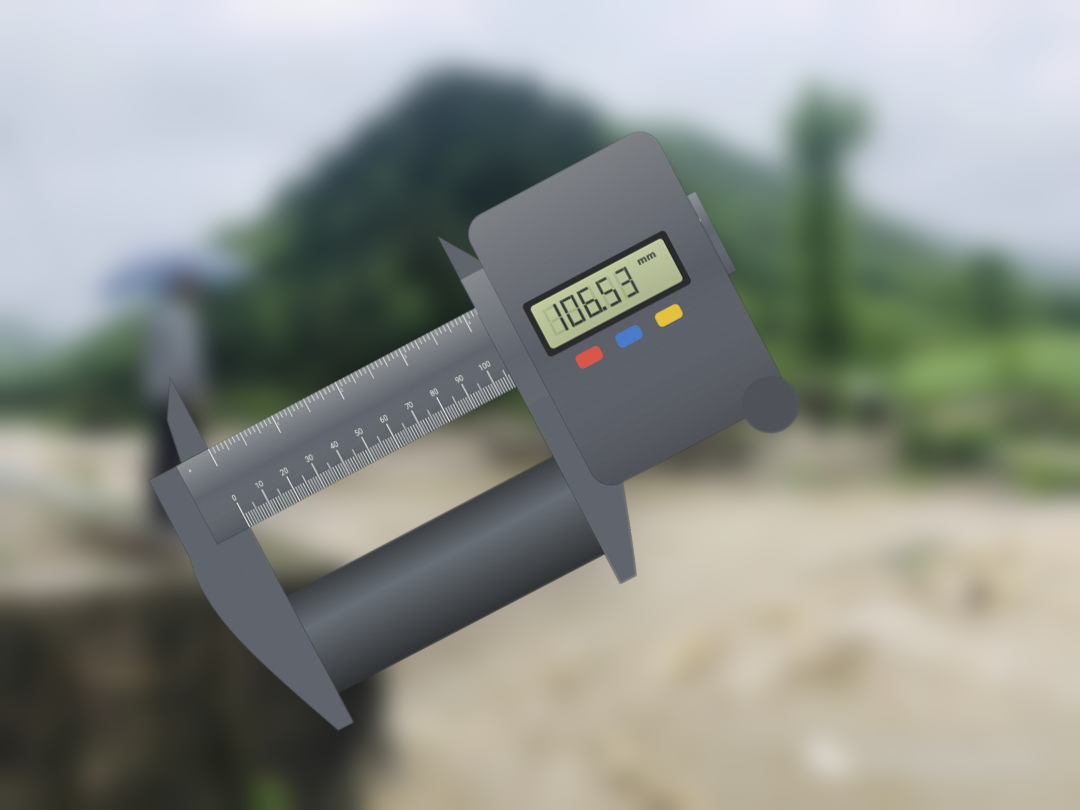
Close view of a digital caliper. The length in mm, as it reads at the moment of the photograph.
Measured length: 106.53 mm
